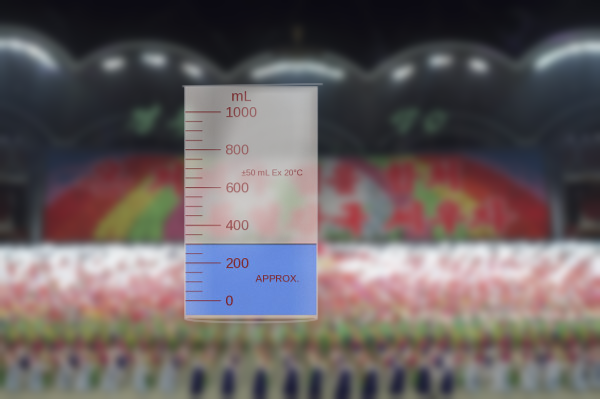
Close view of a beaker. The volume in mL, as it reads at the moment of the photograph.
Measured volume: 300 mL
